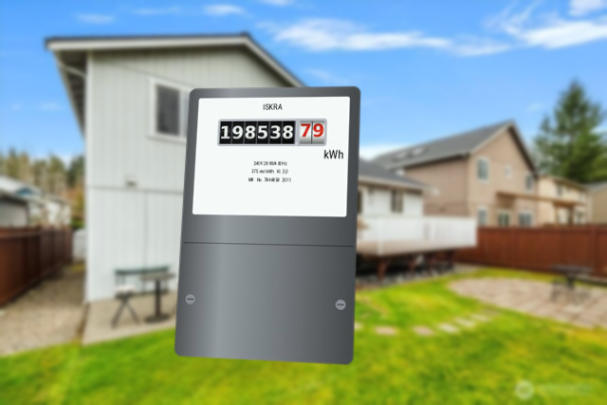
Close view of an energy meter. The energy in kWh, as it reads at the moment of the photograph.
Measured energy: 198538.79 kWh
